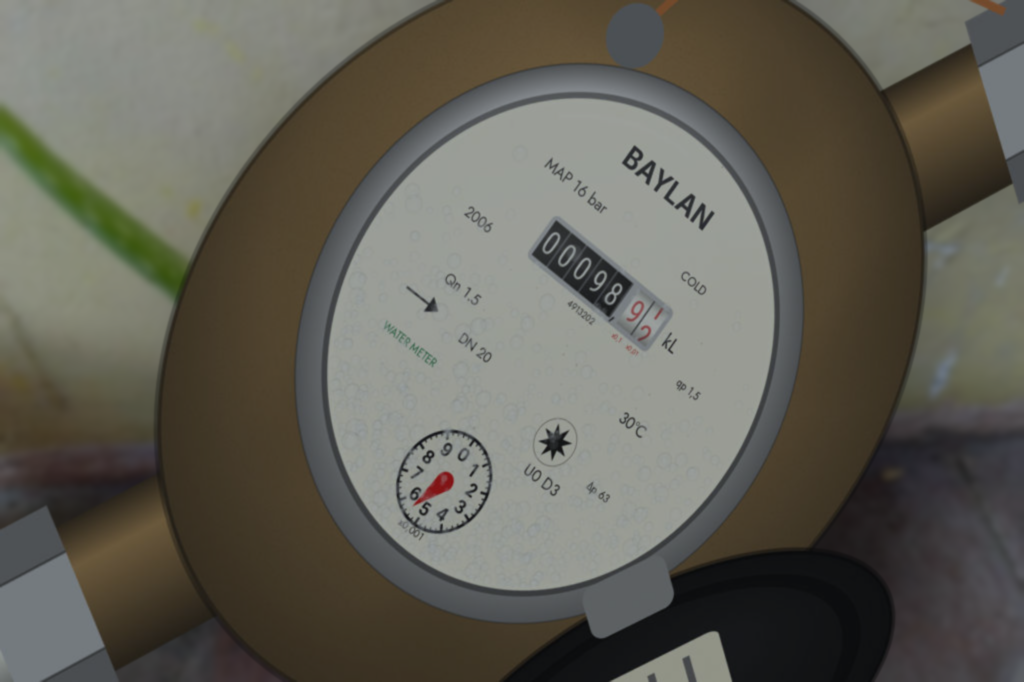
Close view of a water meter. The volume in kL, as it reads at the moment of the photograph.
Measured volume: 98.915 kL
